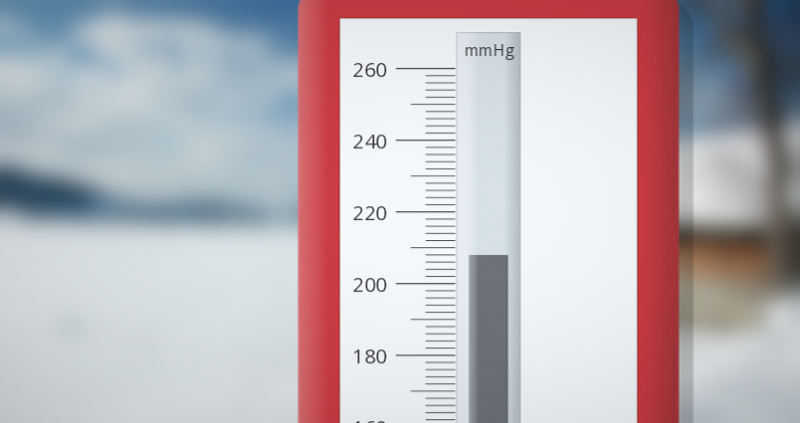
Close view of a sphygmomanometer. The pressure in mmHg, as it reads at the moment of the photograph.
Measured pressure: 208 mmHg
